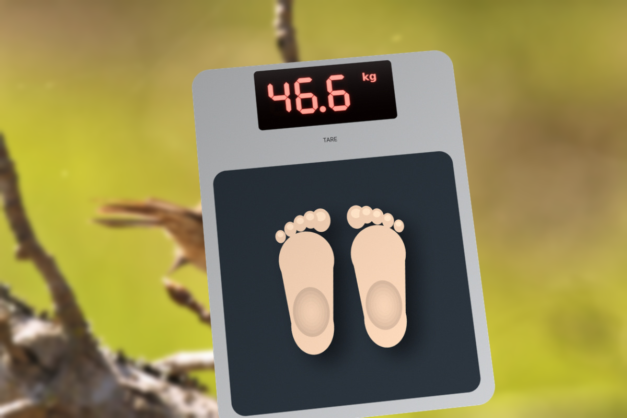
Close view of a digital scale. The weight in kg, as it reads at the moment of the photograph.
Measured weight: 46.6 kg
